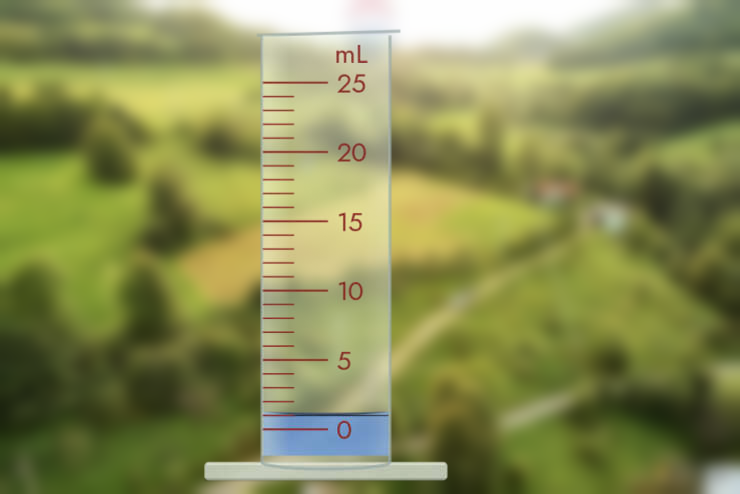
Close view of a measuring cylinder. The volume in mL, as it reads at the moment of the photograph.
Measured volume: 1 mL
